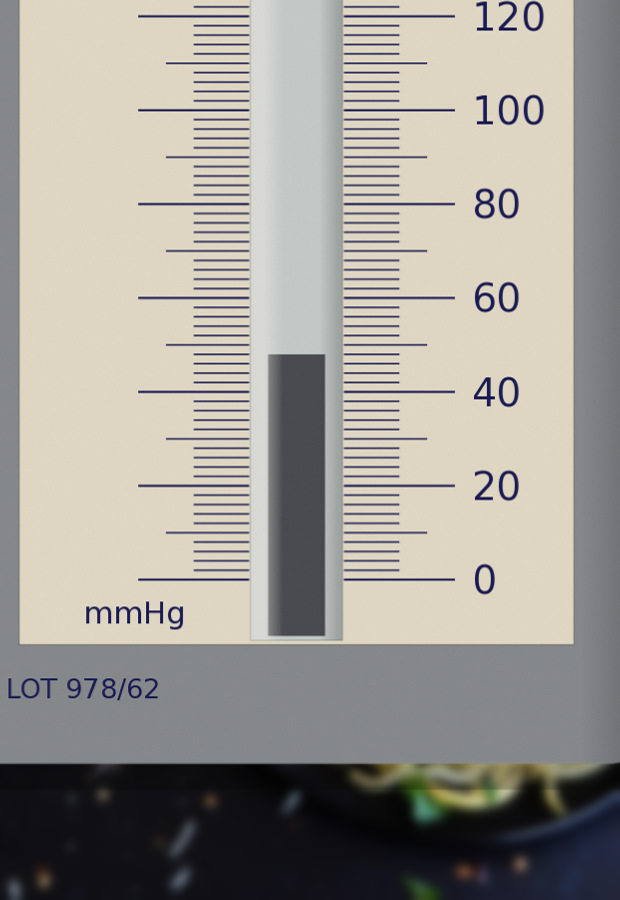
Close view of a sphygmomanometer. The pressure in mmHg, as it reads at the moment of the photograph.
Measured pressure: 48 mmHg
